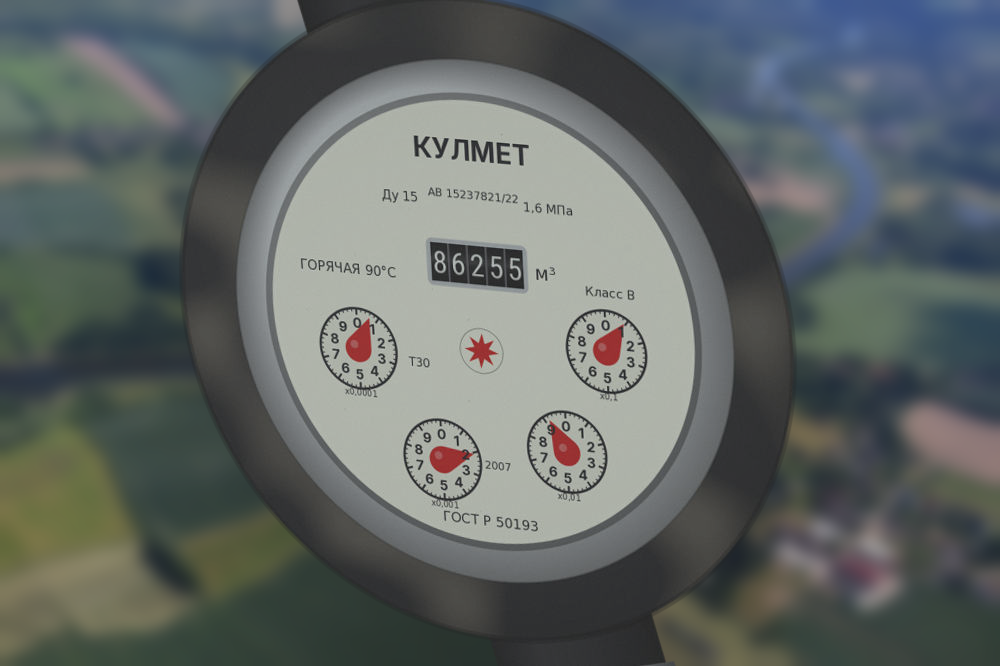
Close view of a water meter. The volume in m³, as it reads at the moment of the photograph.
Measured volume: 86255.0920 m³
